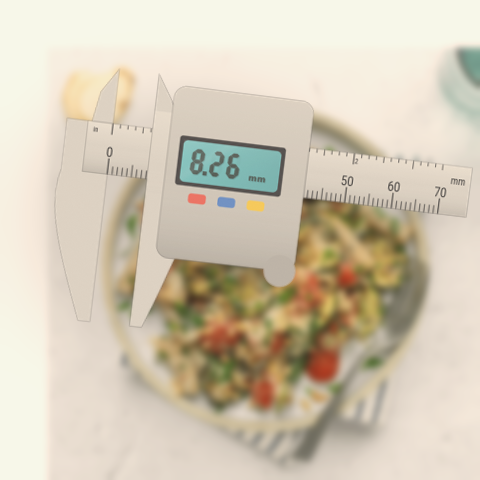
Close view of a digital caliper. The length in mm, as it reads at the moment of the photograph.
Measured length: 8.26 mm
